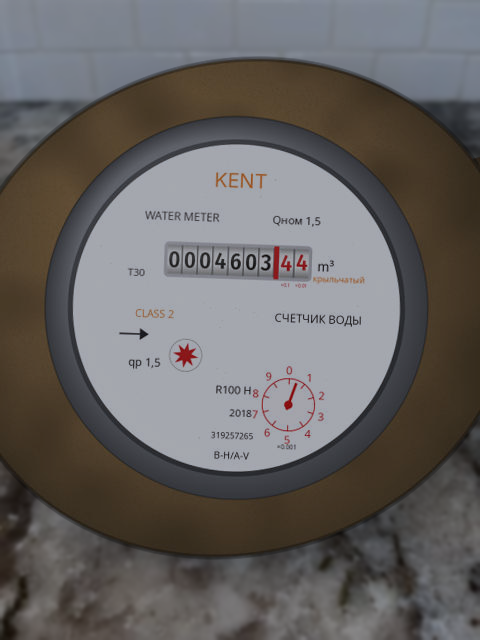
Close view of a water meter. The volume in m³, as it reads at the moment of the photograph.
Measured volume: 4603.440 m³
